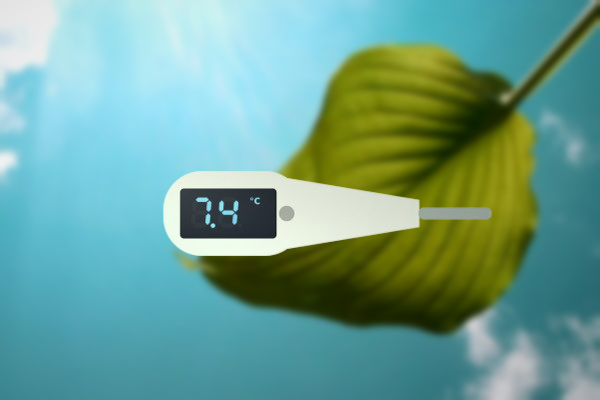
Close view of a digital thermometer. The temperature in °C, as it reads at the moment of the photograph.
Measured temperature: 7.4 °C
